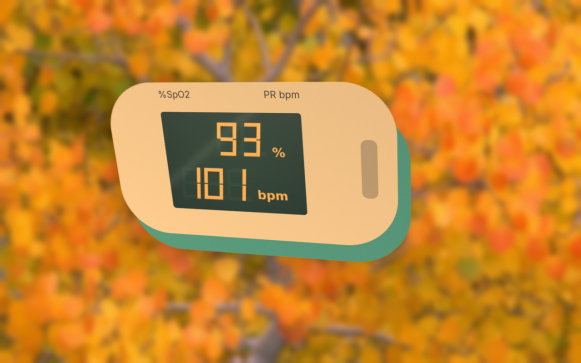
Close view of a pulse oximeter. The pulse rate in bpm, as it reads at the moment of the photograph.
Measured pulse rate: 101 bpm
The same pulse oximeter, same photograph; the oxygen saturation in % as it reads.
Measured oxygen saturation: 93 %
